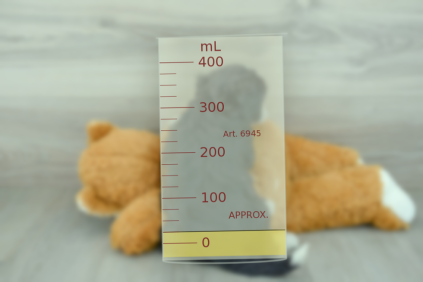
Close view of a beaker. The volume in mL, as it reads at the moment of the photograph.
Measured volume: 25 mL
